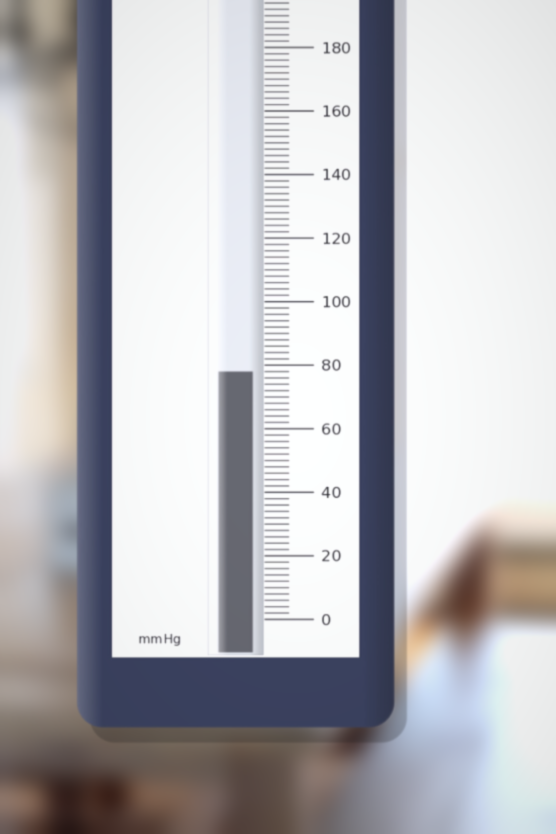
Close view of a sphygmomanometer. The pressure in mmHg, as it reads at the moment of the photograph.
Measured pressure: 78 mmHg
